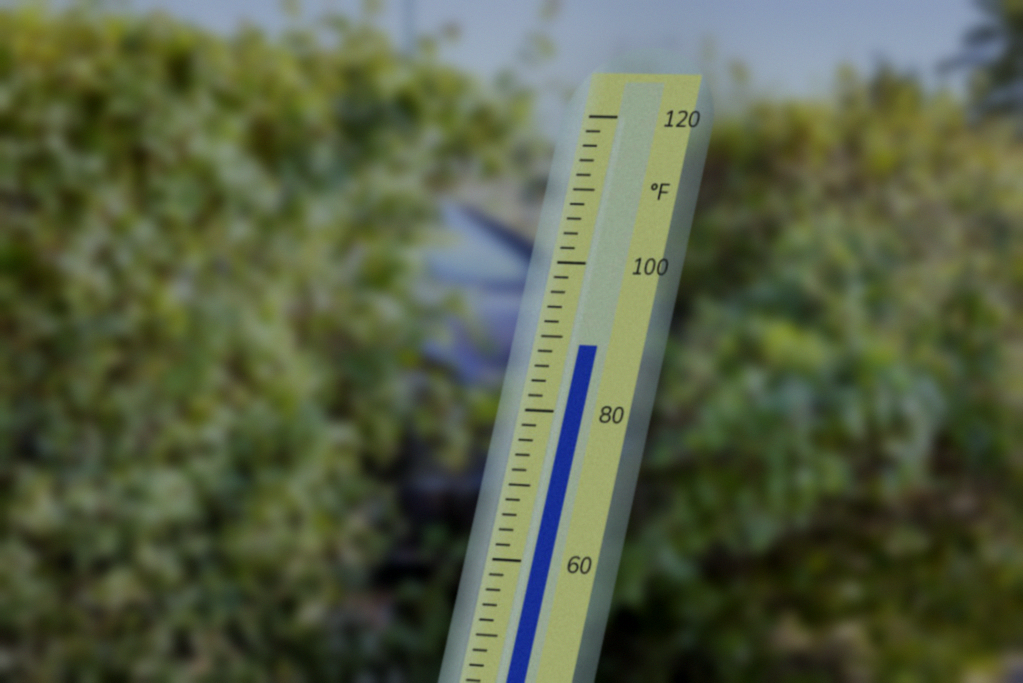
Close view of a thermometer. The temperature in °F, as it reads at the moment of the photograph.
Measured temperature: 89 °F
